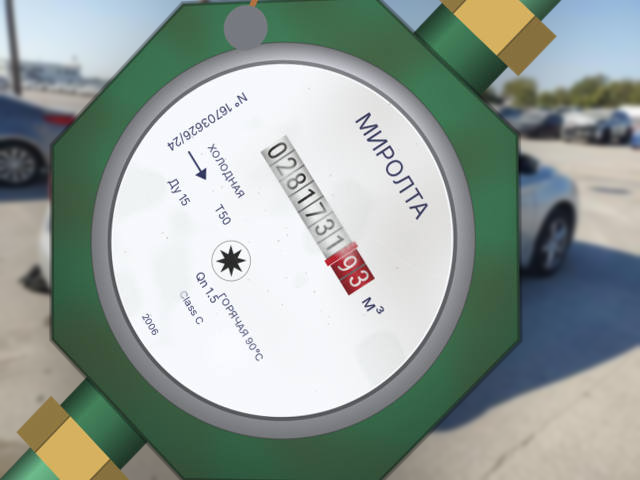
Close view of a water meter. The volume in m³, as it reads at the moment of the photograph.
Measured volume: 281731.93 m³
